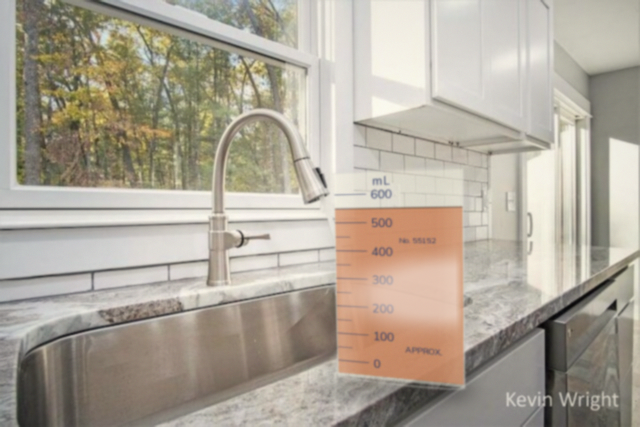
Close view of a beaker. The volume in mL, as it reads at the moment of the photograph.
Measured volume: 550 mL
